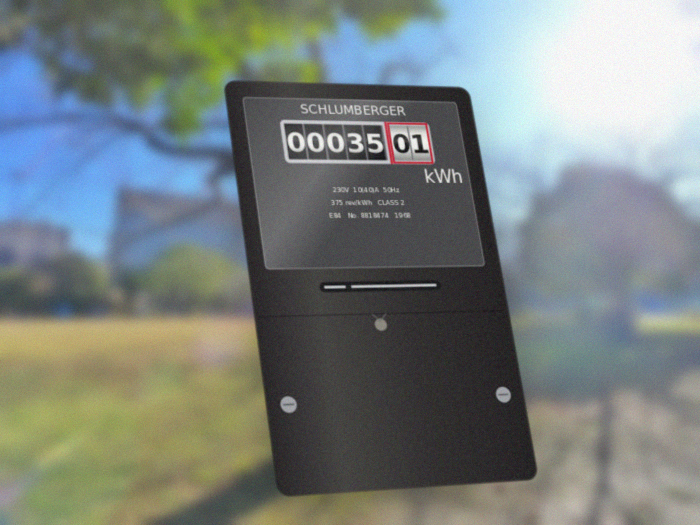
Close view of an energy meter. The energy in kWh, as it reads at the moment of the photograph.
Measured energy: 35.01 kWh
